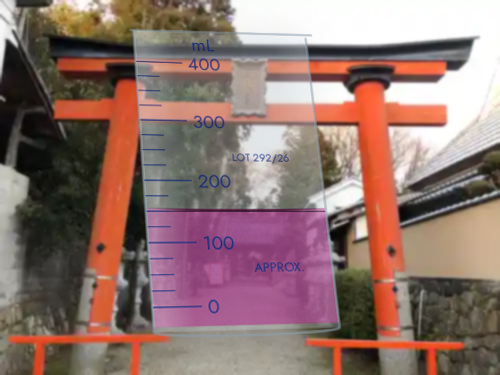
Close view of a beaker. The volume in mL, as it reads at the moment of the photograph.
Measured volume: 150 mL
